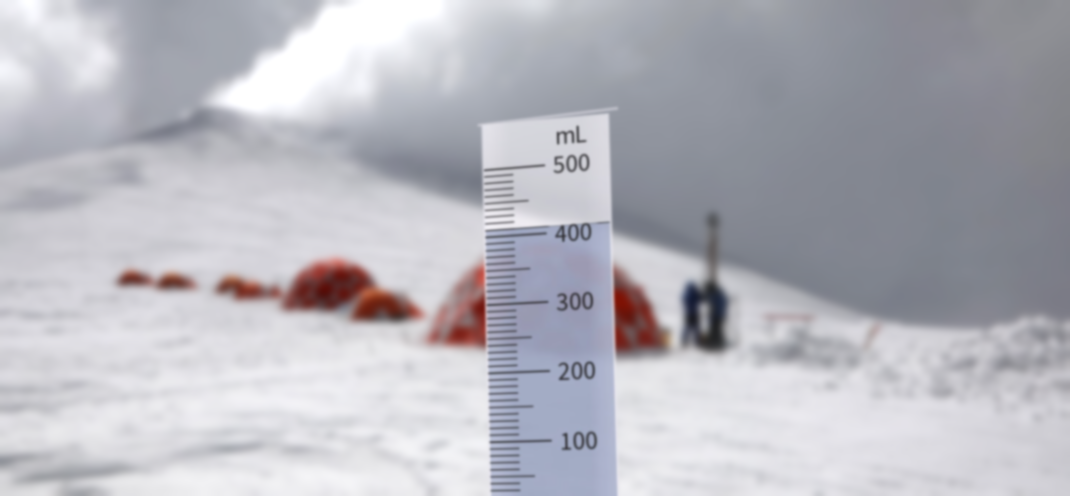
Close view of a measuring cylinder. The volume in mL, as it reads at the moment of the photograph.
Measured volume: 410 mL
